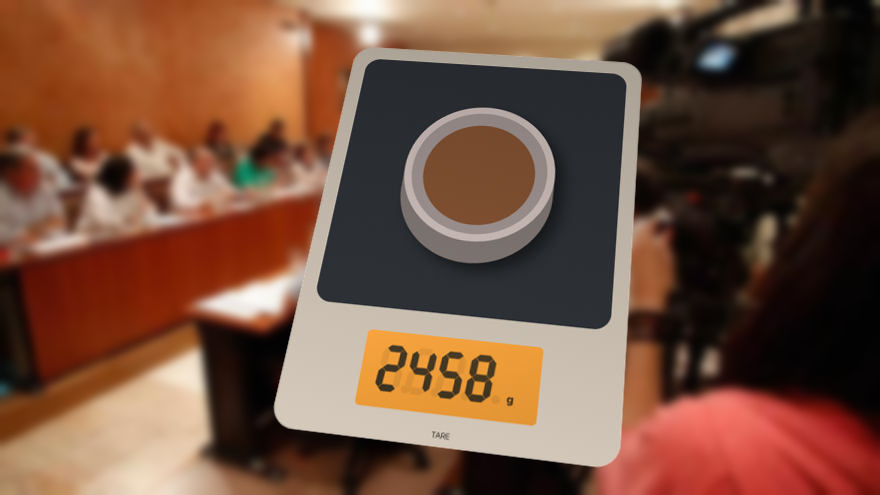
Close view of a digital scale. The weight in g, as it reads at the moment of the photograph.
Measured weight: 2458 g
